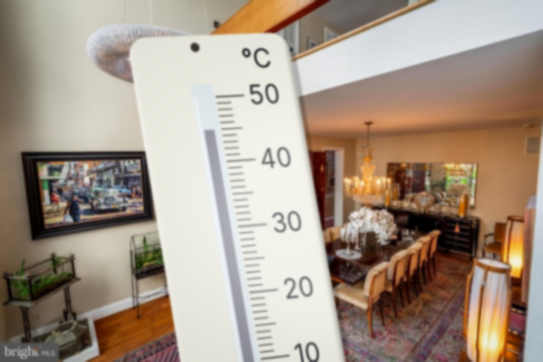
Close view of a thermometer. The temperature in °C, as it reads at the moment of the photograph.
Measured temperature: 45 °C
